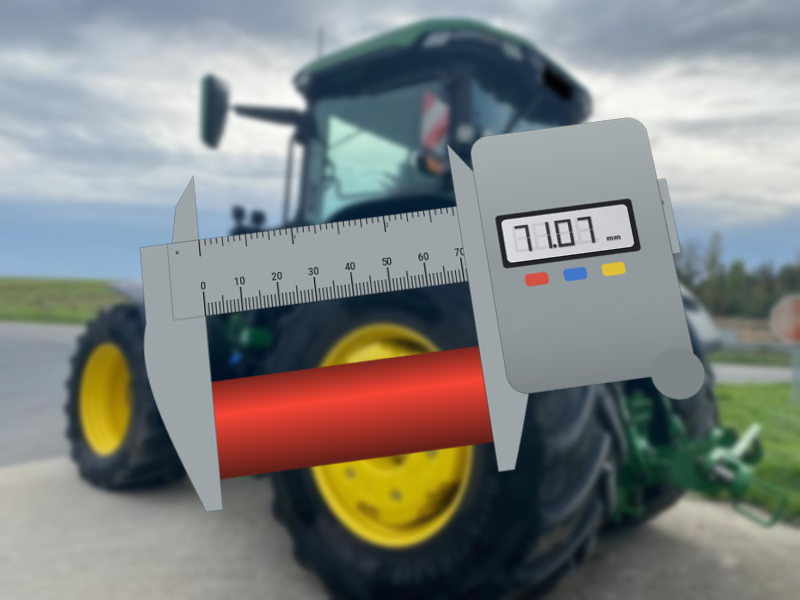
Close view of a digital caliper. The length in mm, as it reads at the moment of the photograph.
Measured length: 71.07 mm
